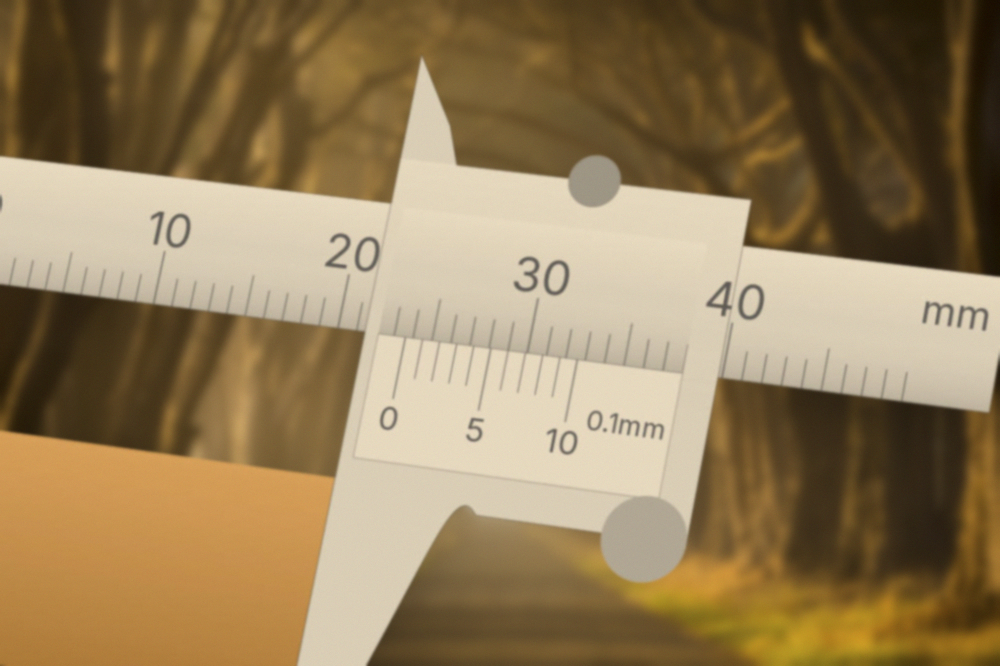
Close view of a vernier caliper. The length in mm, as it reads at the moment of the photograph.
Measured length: 23.6 mm
